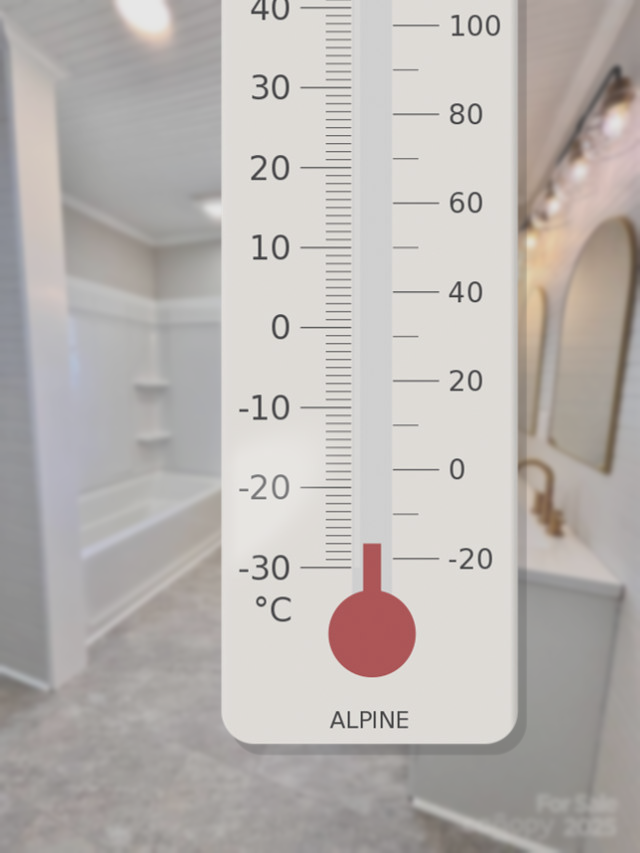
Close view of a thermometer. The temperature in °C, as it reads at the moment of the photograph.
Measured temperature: -27 °C
